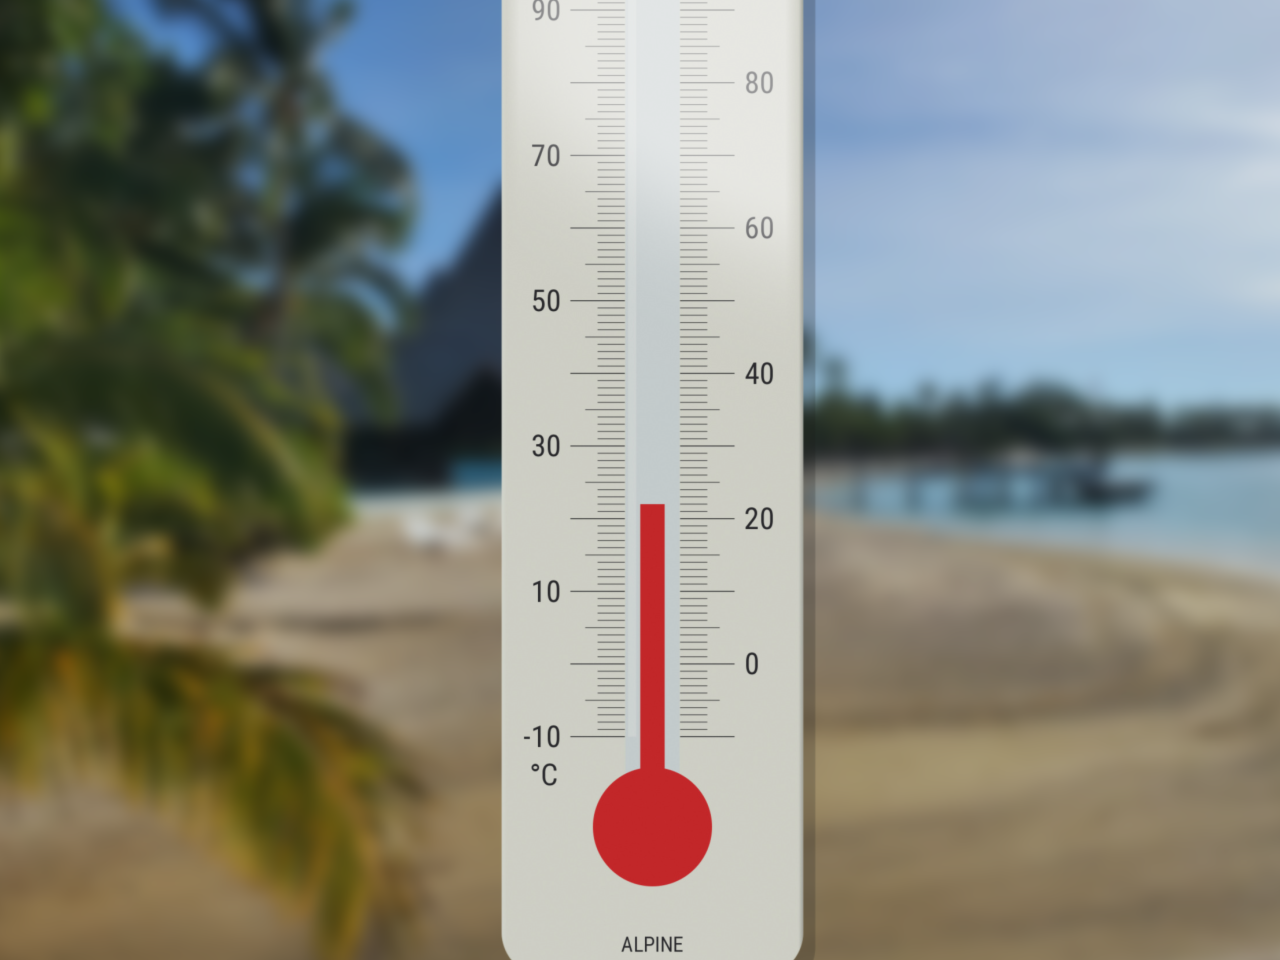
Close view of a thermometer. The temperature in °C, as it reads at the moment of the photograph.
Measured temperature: 22 °C
